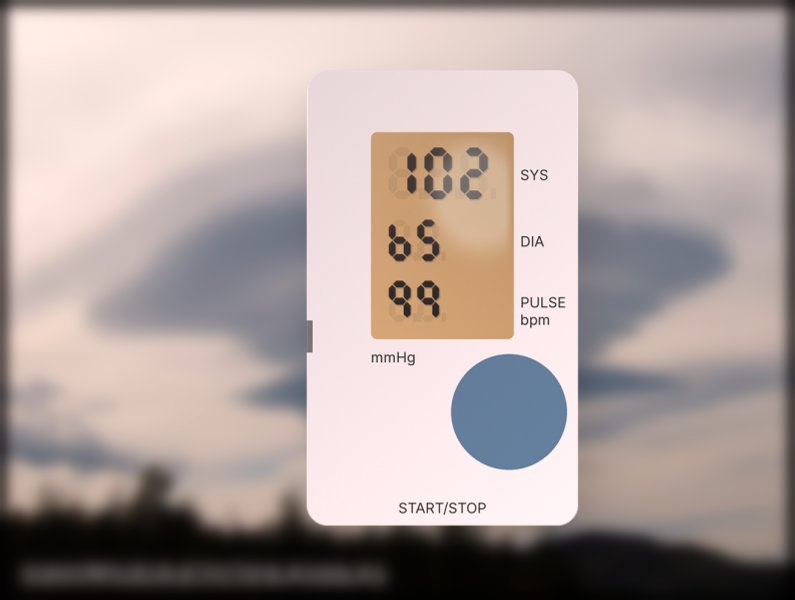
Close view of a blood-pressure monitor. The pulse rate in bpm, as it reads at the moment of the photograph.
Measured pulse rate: 99 bpm
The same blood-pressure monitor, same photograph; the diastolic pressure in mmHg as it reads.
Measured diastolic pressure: 65 mmHg
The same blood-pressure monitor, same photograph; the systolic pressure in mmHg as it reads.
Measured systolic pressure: 102 mmHg
